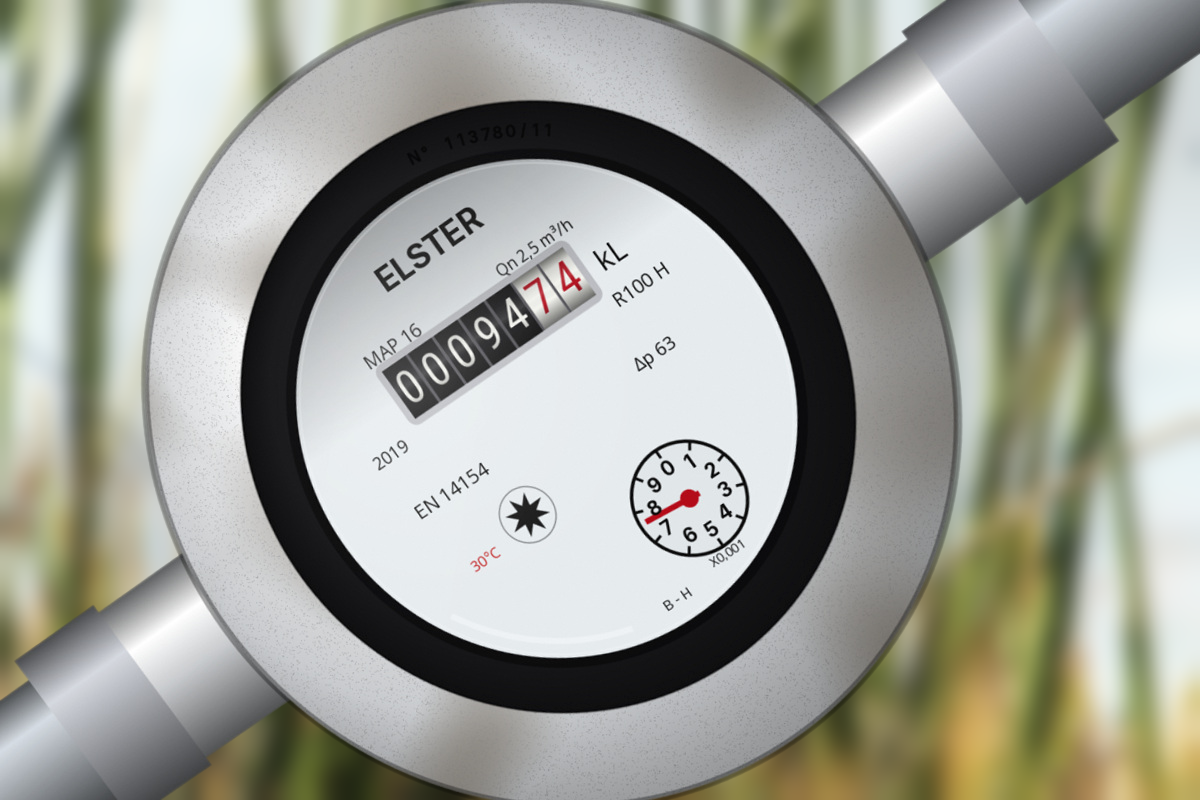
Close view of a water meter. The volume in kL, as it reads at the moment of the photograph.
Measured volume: 94.747 kL
